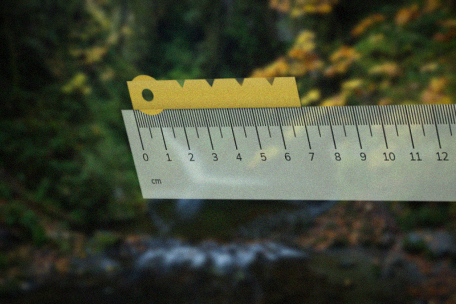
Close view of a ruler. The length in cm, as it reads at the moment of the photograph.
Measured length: 7 cm
